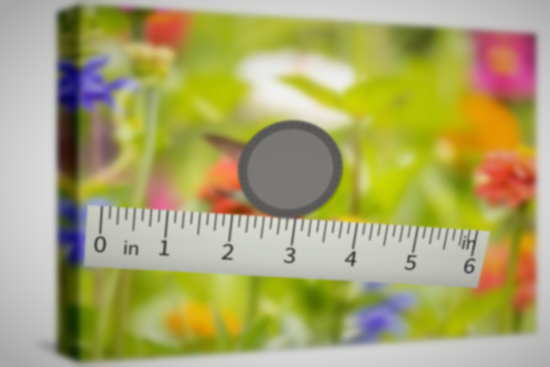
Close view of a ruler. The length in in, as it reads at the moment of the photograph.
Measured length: 1.625 in
